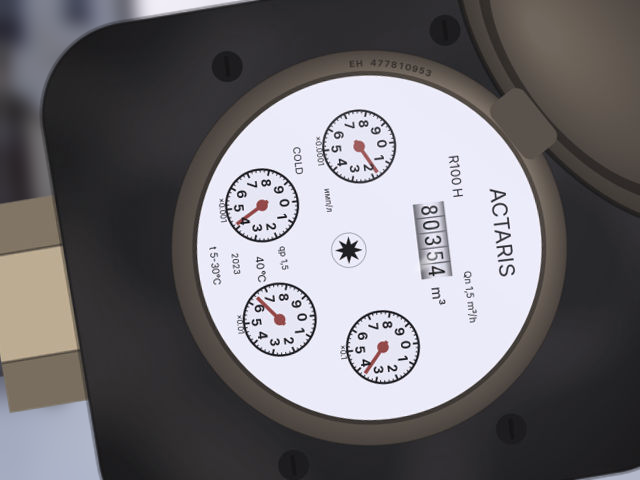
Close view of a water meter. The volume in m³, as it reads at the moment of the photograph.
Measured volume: 80354.3641 m³
